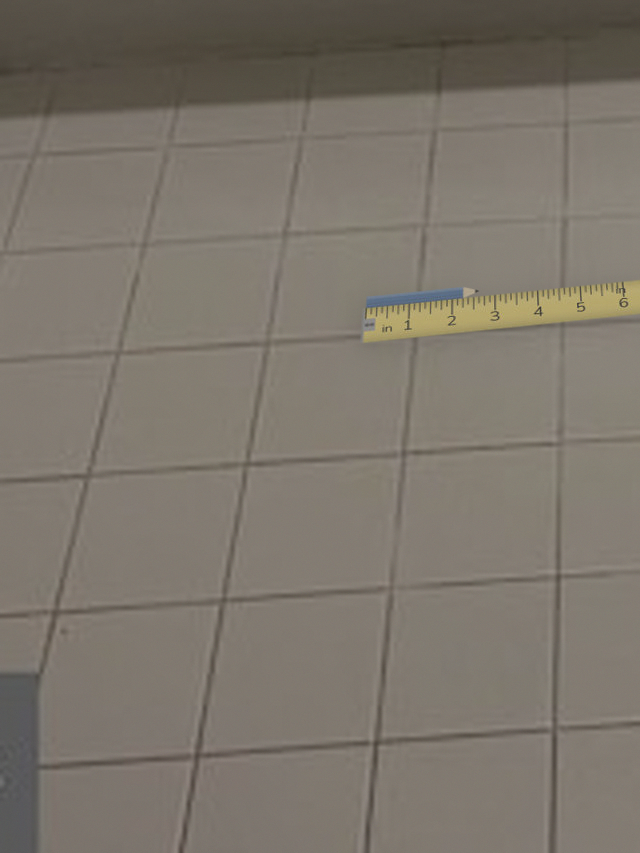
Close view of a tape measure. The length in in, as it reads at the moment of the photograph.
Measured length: 2.625 in
